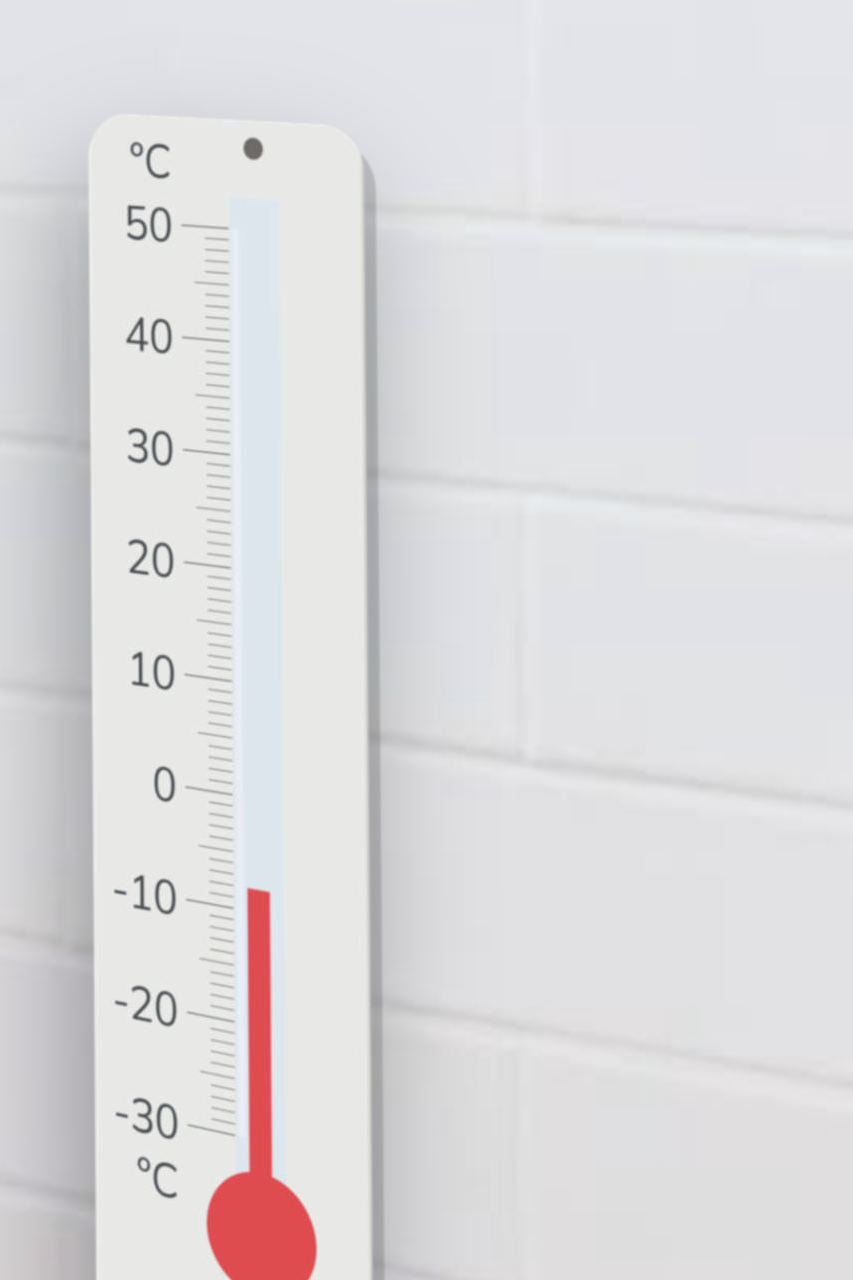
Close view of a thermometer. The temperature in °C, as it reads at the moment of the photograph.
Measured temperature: -8 °C
